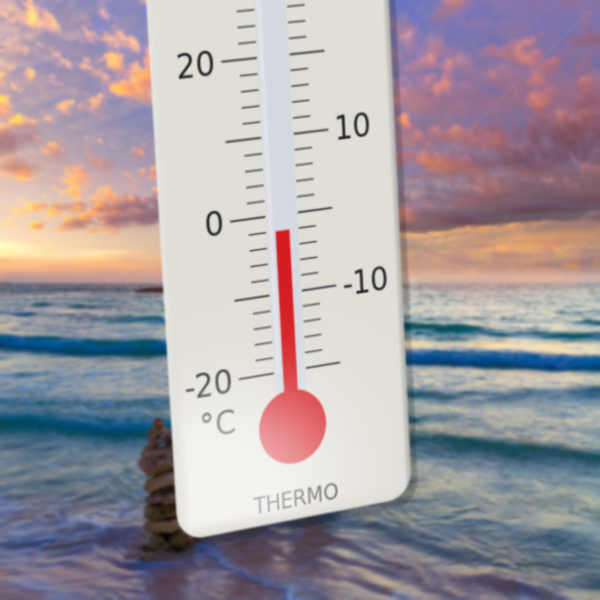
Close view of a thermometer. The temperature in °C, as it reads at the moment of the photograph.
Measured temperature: -2 °C
